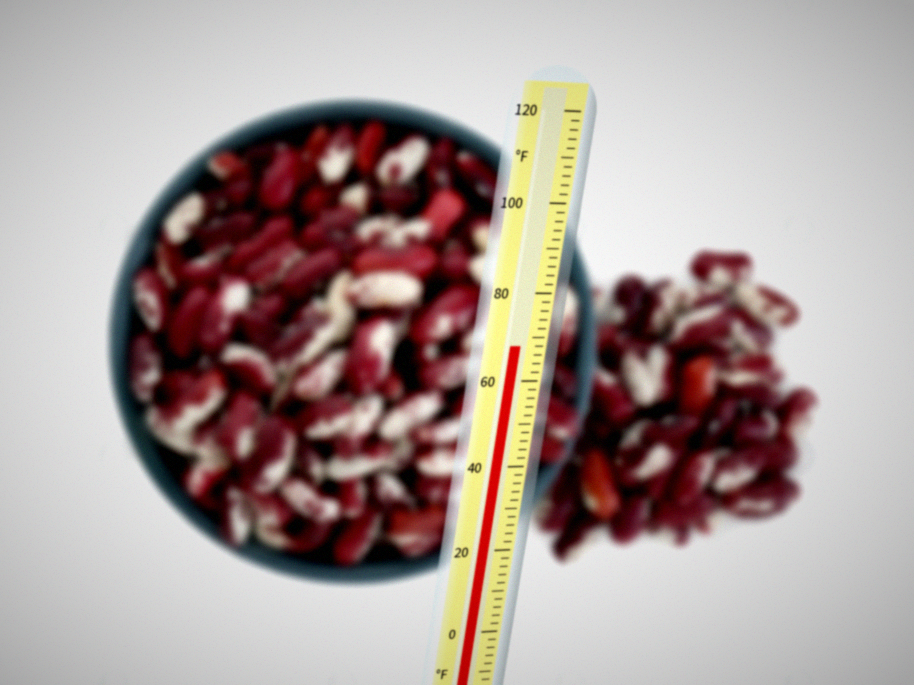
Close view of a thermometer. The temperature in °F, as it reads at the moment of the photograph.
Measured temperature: 68 °F
